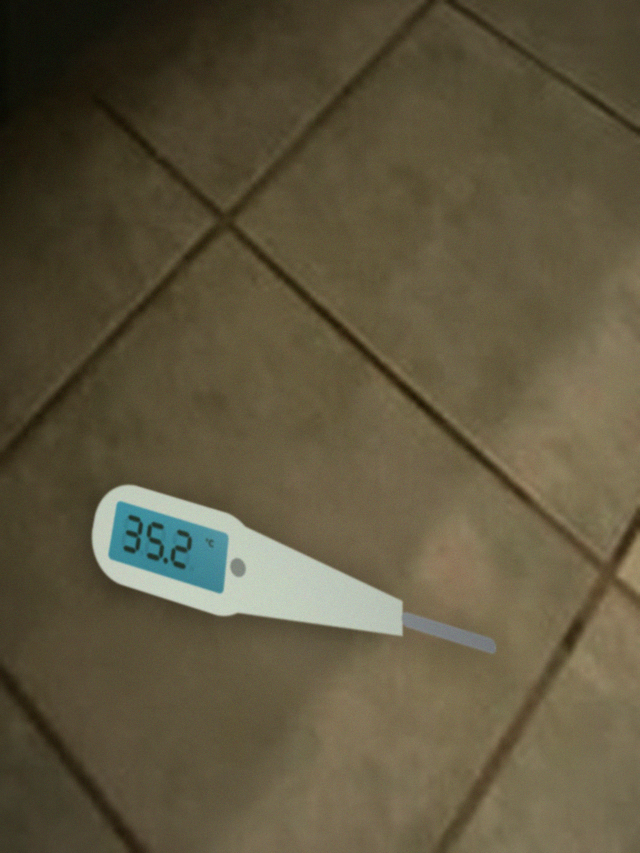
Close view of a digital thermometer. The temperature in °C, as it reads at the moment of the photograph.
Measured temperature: 35.2 °C
